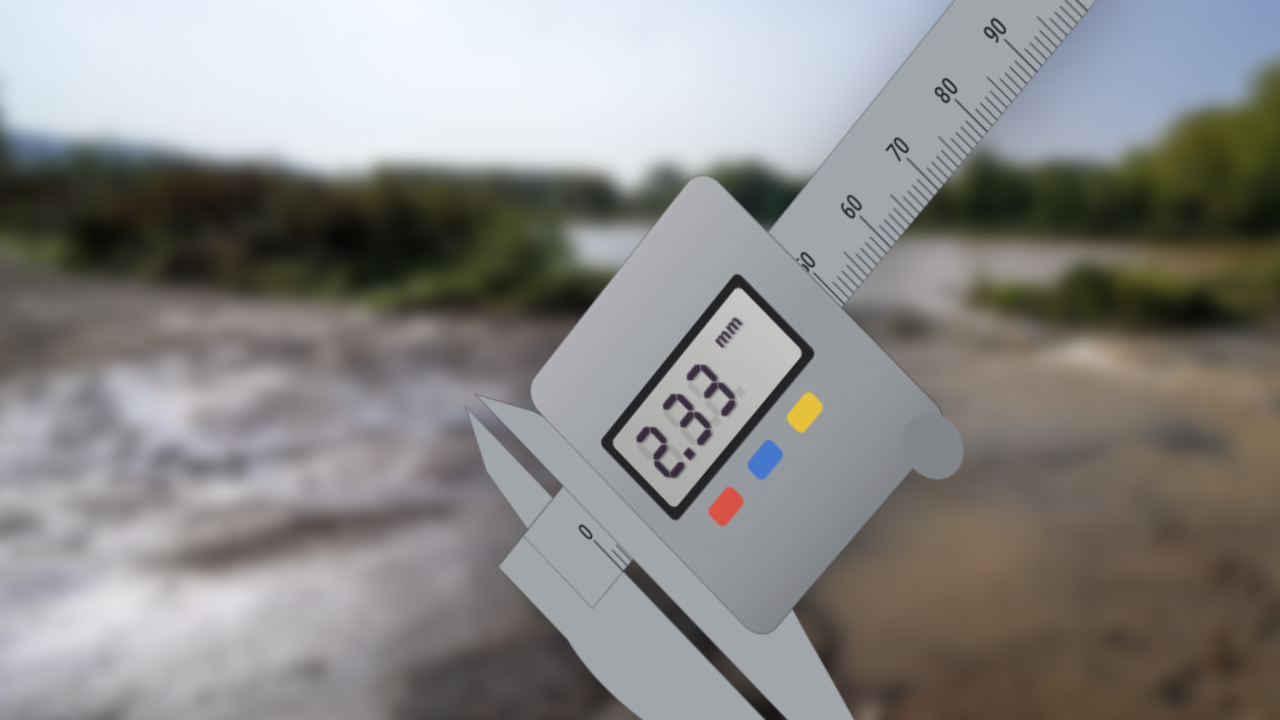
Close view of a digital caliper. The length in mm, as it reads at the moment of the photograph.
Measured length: 2.33 mm
